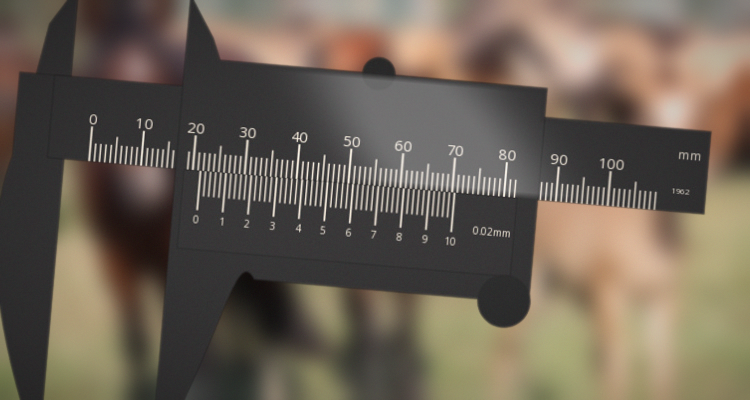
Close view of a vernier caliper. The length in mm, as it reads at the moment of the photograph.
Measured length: 21.5 mm
